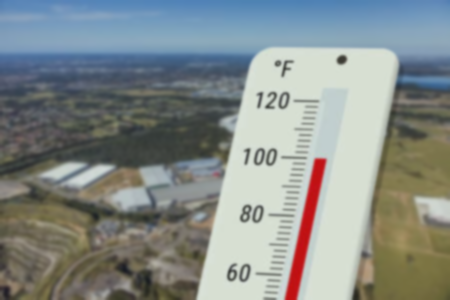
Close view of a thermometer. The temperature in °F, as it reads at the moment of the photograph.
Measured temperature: 100 °F
